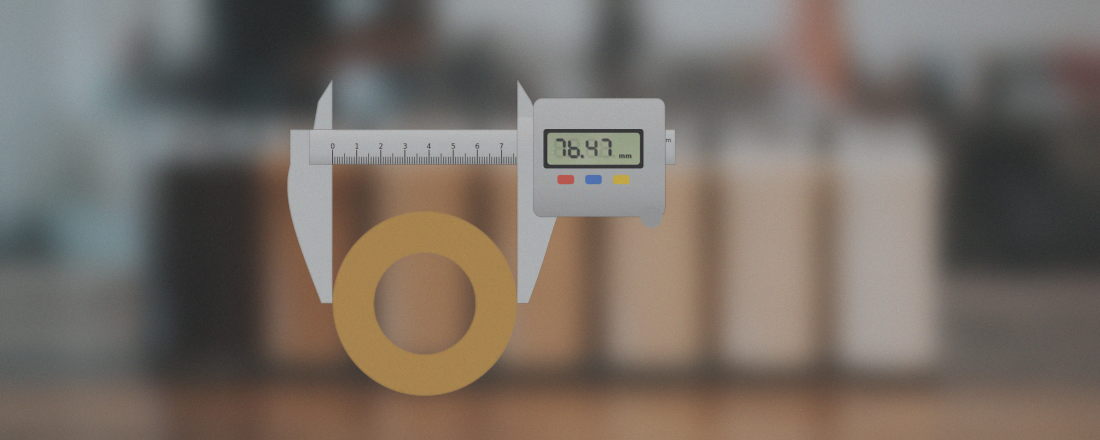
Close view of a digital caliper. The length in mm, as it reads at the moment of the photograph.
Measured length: 76.47 mm
